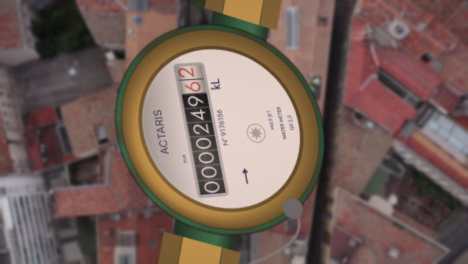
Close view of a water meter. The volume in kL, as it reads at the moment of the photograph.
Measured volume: 249.62 kL
